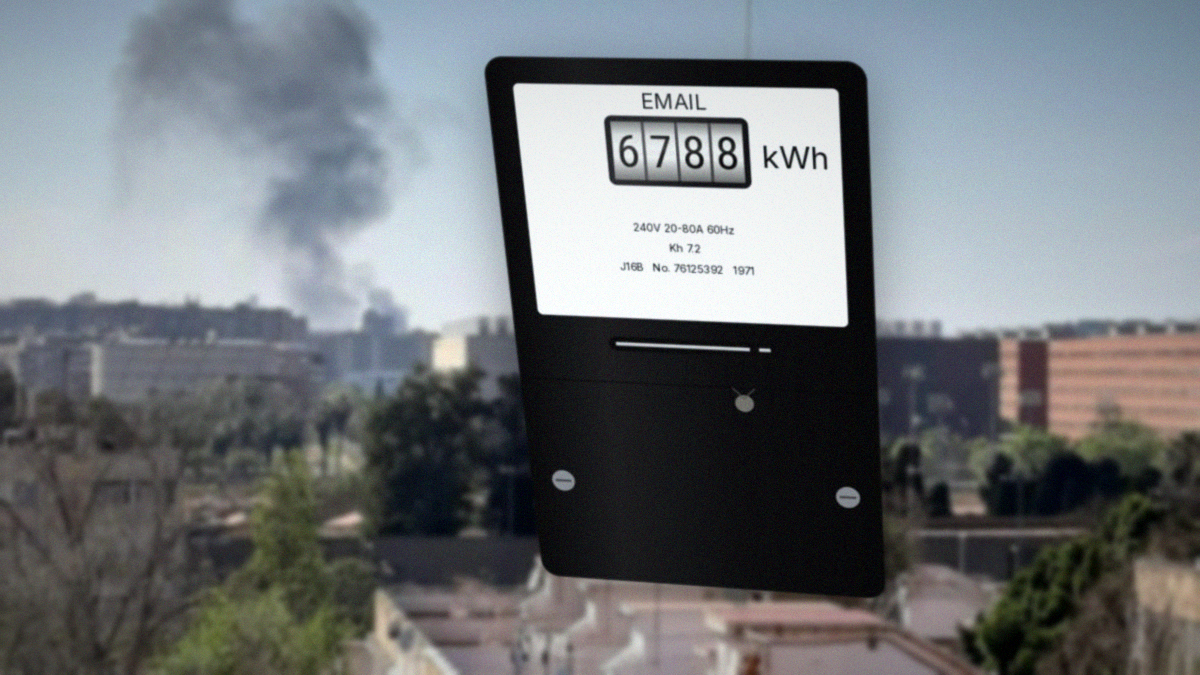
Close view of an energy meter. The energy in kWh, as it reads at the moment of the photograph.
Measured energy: 6788 kWh
